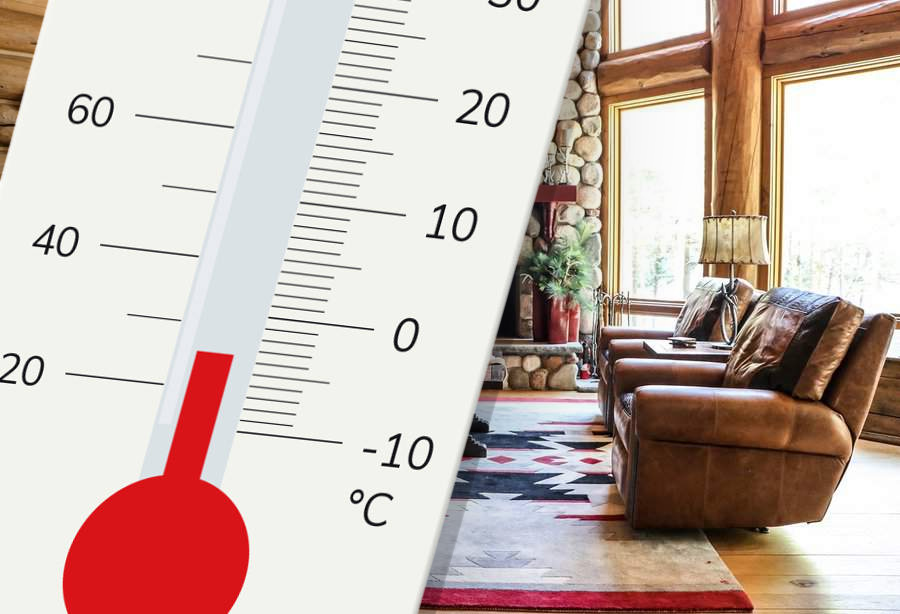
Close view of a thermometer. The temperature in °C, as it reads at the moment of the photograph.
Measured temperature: -3.5 °C
